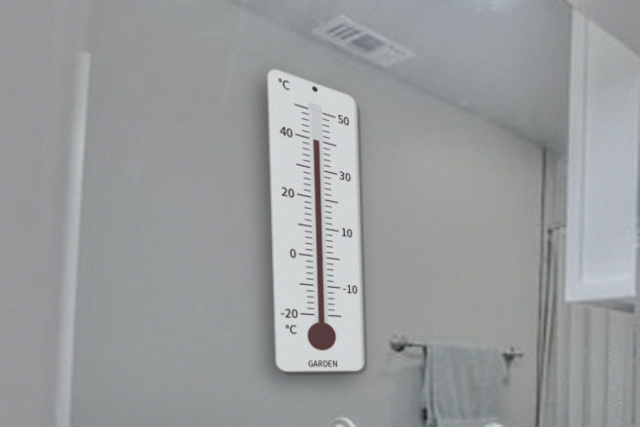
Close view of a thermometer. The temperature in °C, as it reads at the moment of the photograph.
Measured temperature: 40 °C
